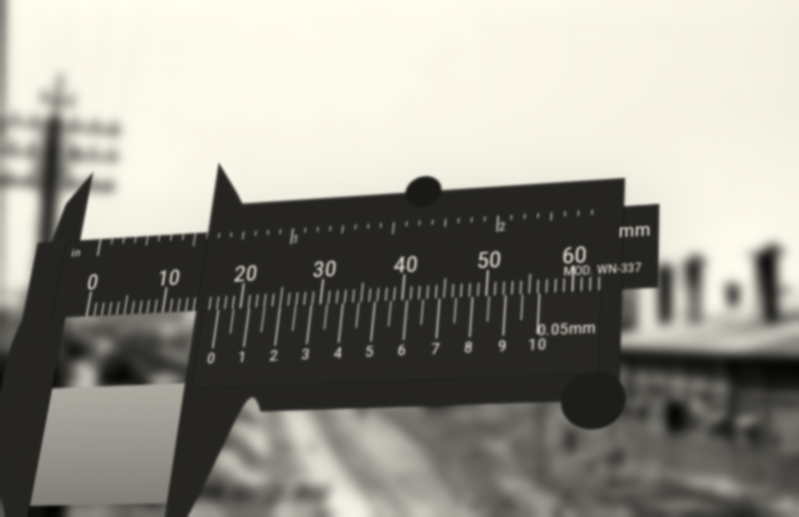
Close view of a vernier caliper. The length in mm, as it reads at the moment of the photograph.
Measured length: 17.2 mm
